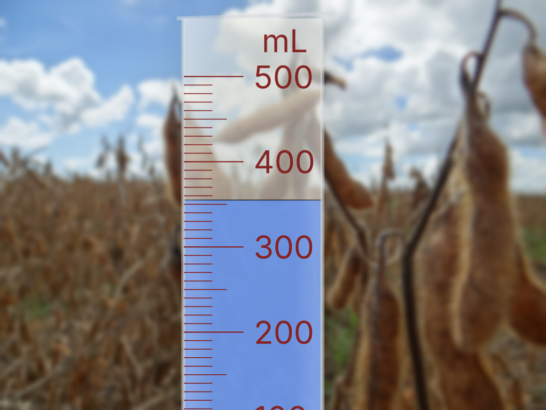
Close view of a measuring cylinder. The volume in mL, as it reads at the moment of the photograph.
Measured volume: 355 mL
